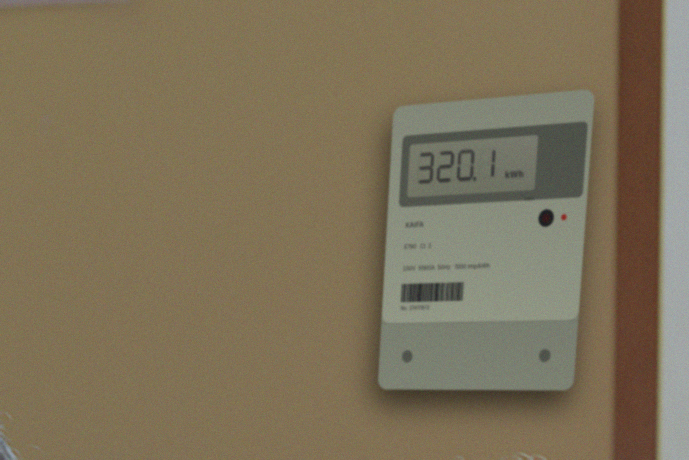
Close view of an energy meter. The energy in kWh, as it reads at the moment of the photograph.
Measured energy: 320.1 kWh
